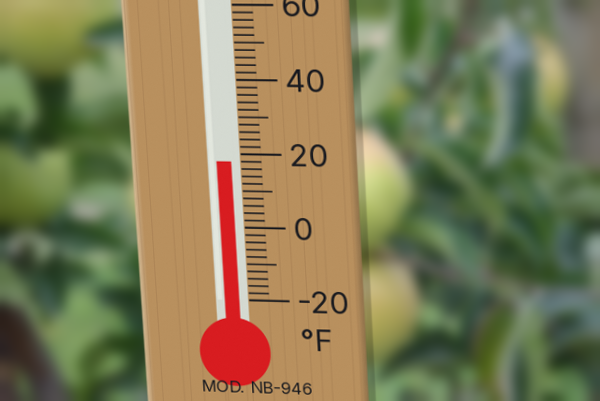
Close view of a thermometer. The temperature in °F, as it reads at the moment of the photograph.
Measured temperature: 18 °F
